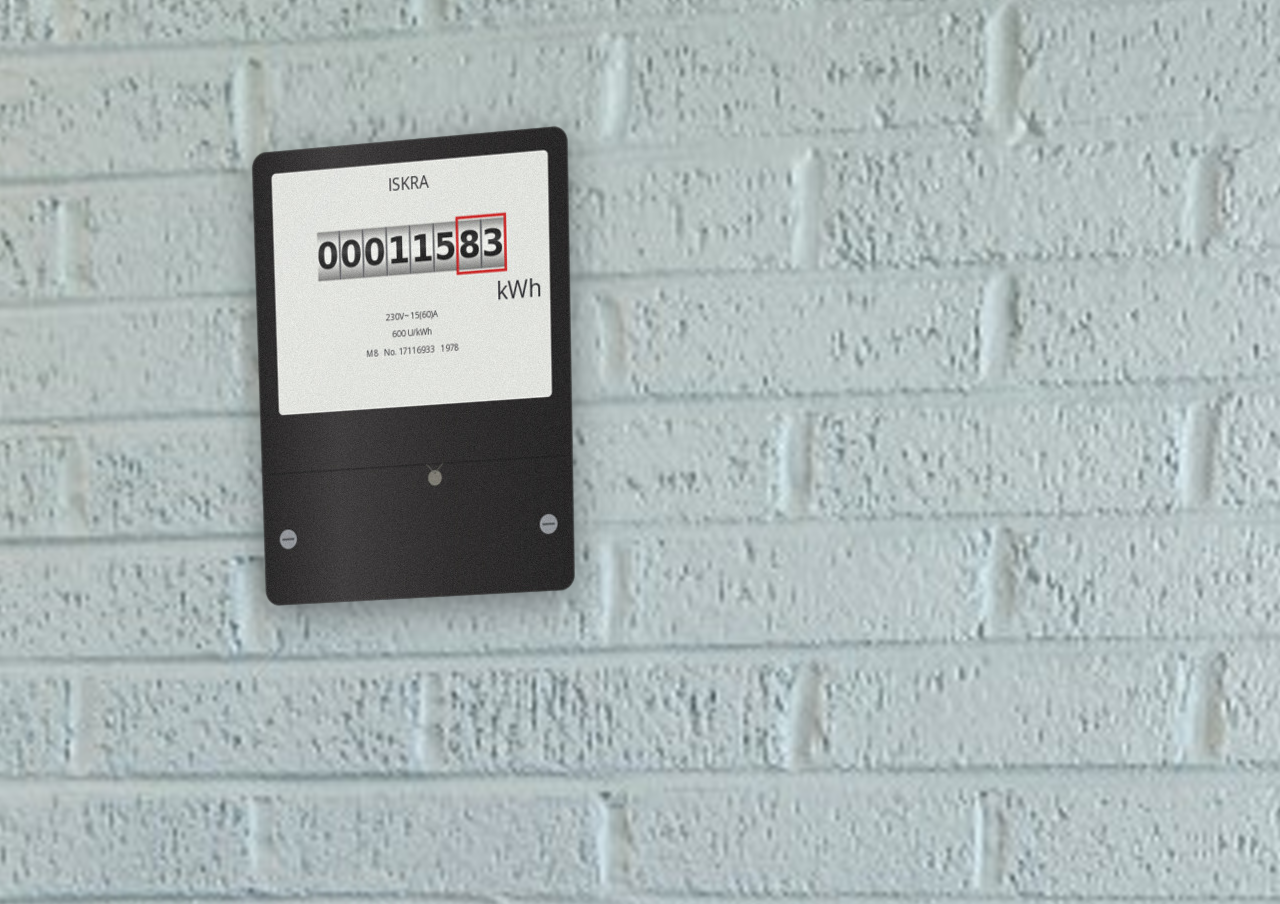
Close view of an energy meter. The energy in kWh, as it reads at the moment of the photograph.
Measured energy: 115.83 kWh
